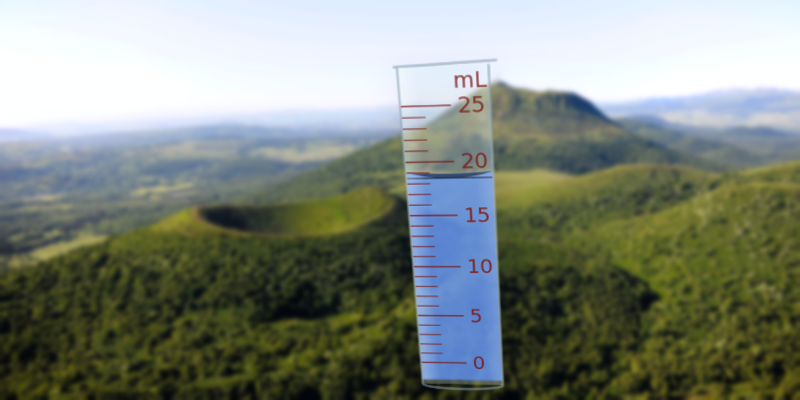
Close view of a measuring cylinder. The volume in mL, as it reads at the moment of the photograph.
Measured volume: 18.5 mL
